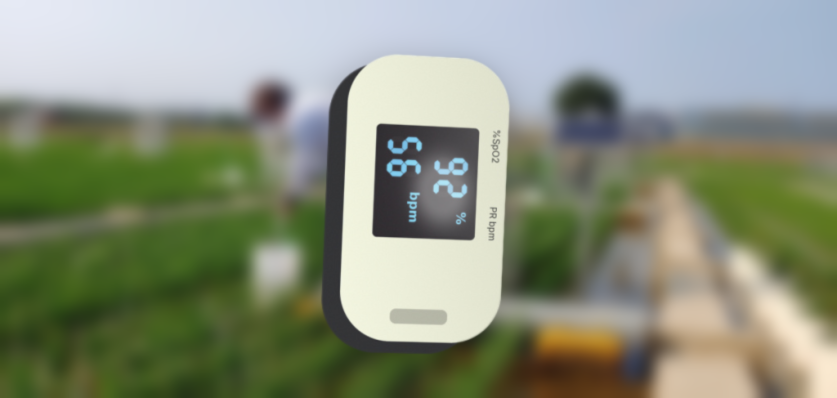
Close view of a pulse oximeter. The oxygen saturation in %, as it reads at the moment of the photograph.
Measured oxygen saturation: 92 %
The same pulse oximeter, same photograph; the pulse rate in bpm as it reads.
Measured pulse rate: 56 bpm
